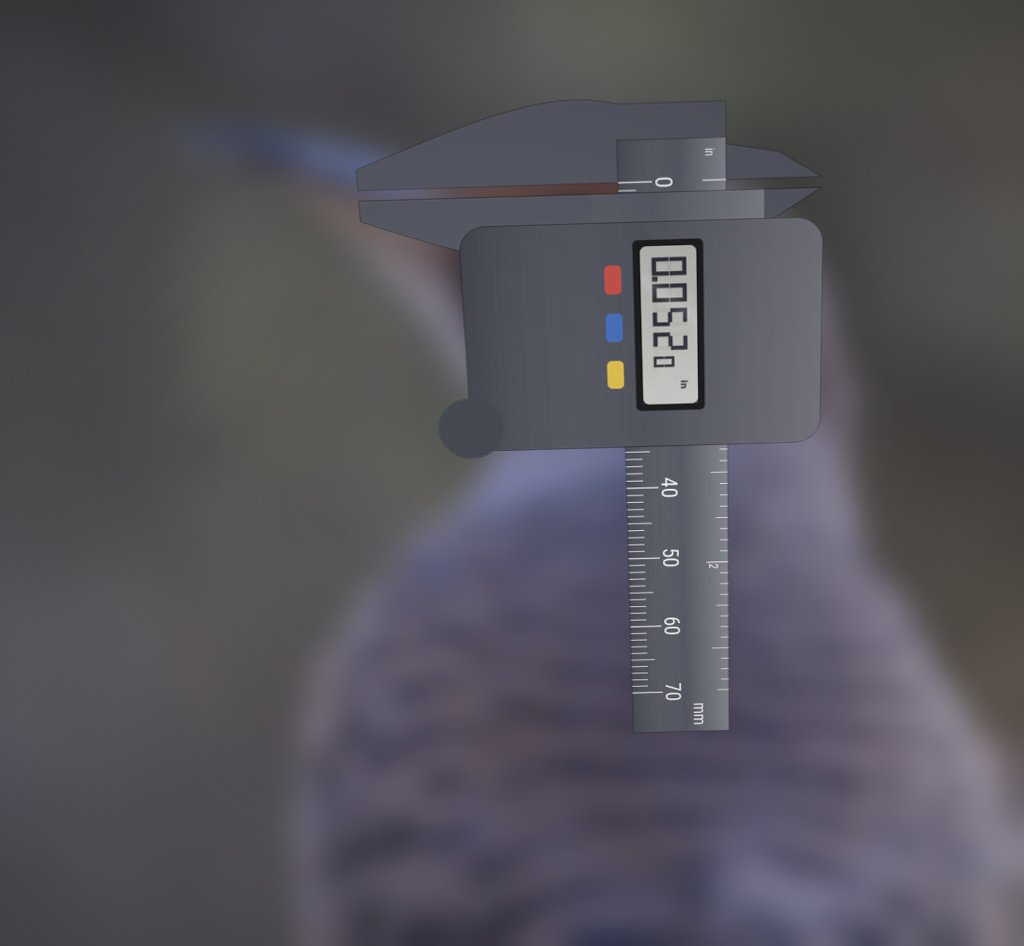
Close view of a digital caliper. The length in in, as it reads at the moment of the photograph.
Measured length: 0.0520 in
